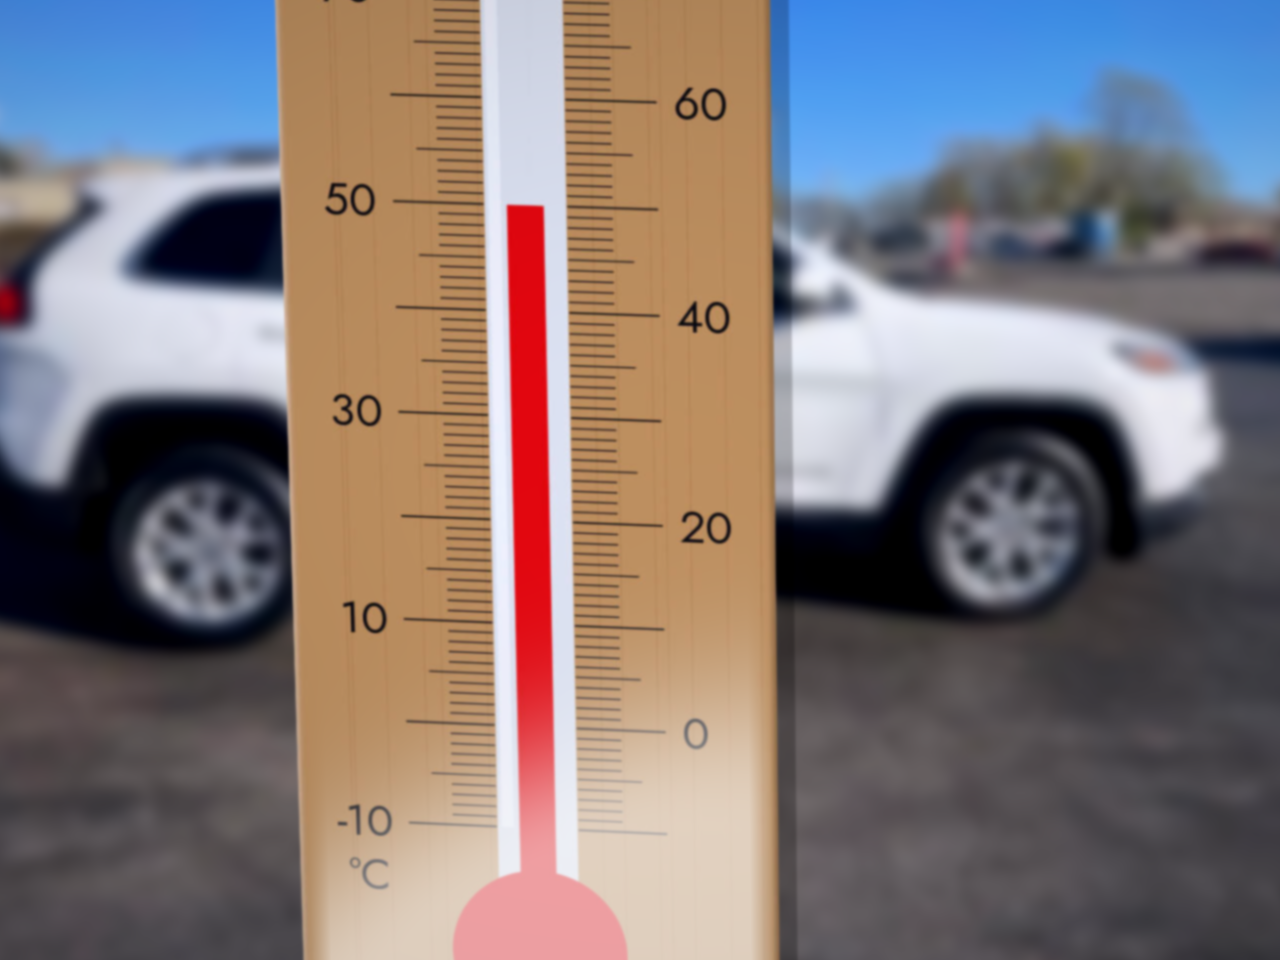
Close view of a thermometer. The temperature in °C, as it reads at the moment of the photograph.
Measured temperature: 50 °C
